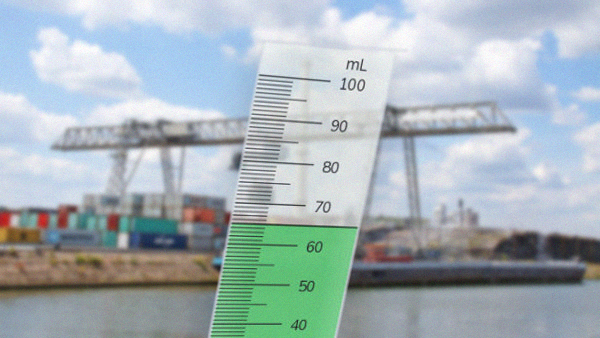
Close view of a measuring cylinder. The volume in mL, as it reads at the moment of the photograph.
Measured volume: 65 mL
